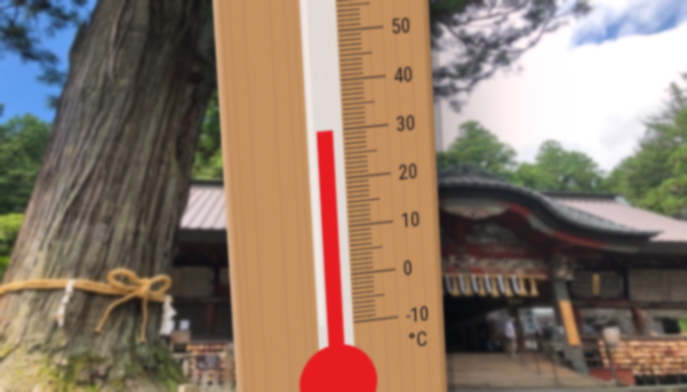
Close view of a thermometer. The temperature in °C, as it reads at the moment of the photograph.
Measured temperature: 30 °C
